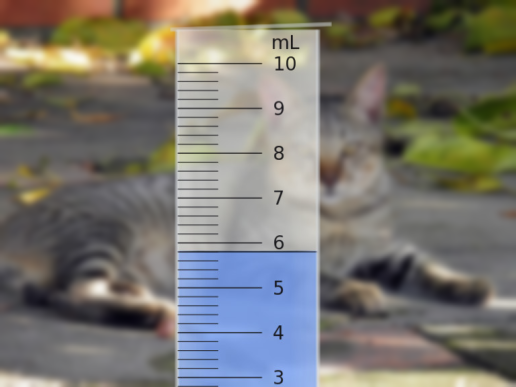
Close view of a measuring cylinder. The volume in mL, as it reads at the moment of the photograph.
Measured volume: 5.8 mL
